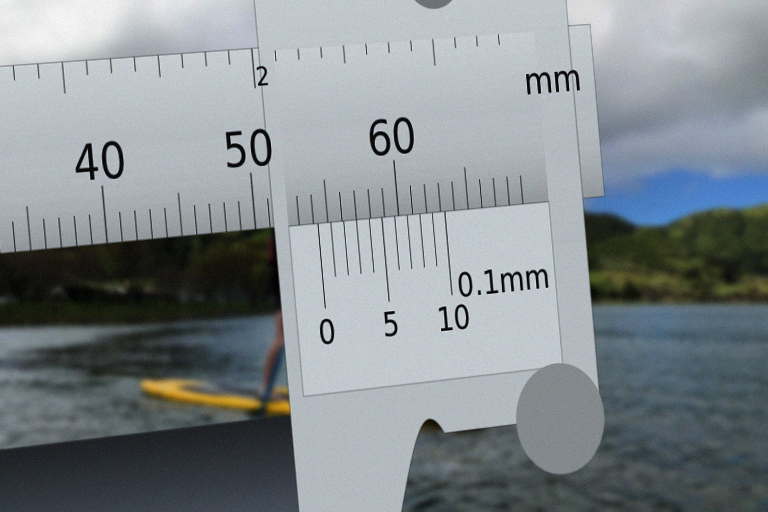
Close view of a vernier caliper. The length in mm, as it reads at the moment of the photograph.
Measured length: 54.3 mm
